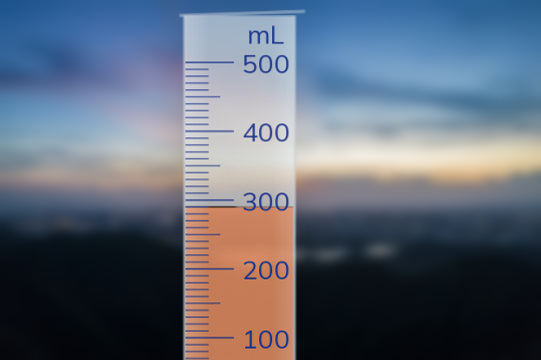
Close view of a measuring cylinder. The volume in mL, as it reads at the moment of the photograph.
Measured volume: 290 mL
